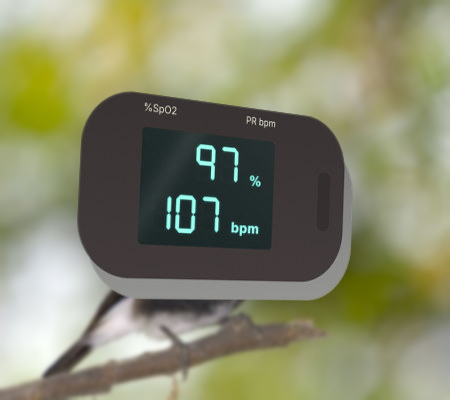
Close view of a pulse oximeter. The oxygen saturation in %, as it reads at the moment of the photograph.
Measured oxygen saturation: 97 %
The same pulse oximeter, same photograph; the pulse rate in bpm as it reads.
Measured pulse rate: 107 bpm
